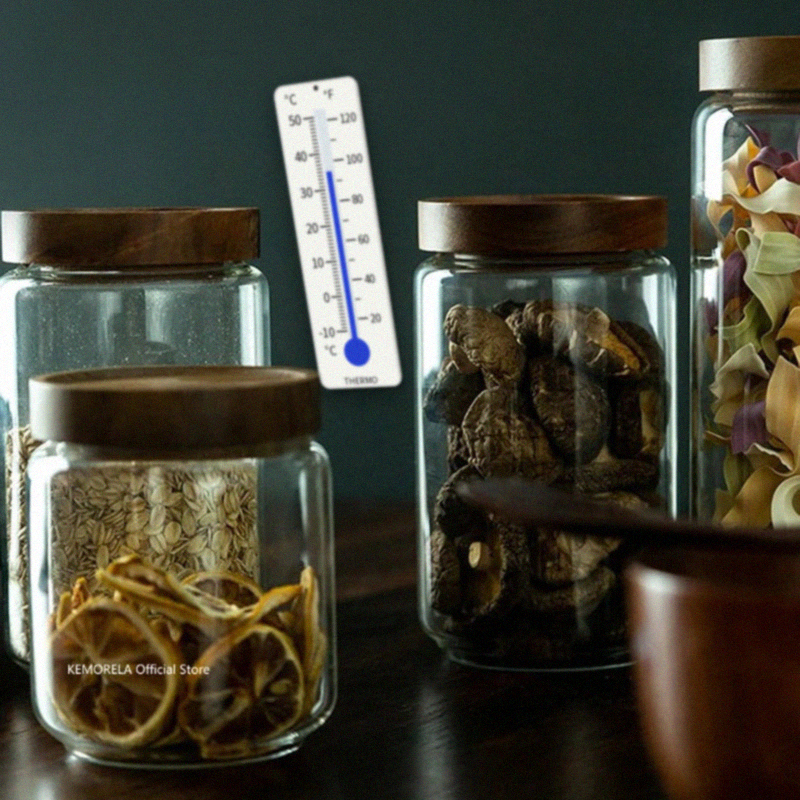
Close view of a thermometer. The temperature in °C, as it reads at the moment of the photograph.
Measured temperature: 35 °C
